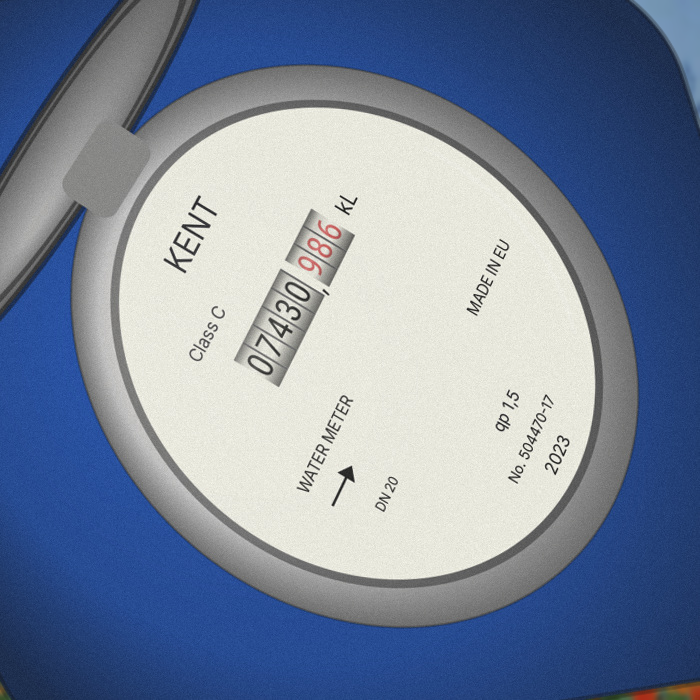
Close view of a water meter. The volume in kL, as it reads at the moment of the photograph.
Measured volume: 7430.986 kL
